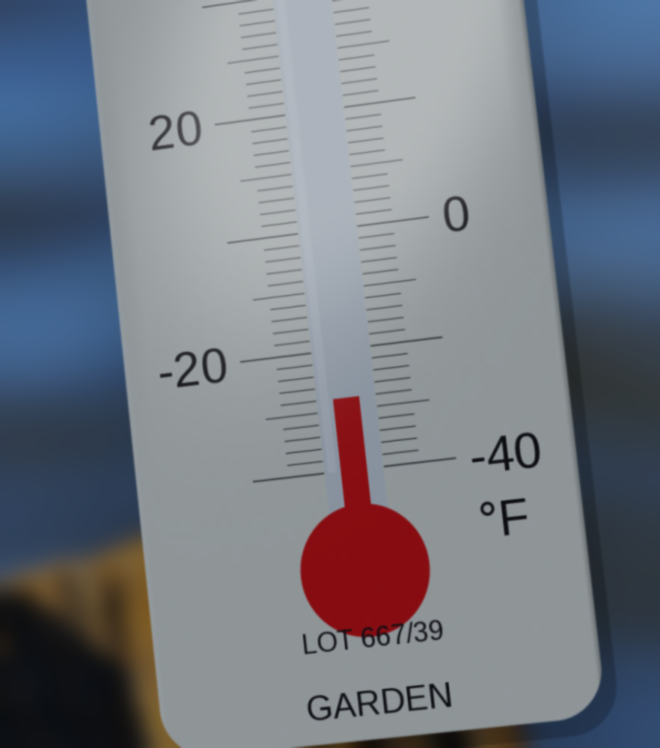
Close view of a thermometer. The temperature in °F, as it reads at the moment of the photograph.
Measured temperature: -28 °F
